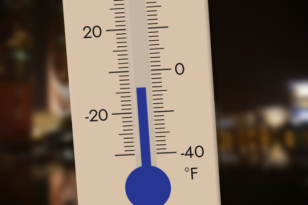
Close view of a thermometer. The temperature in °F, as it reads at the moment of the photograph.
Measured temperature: -8 °F
